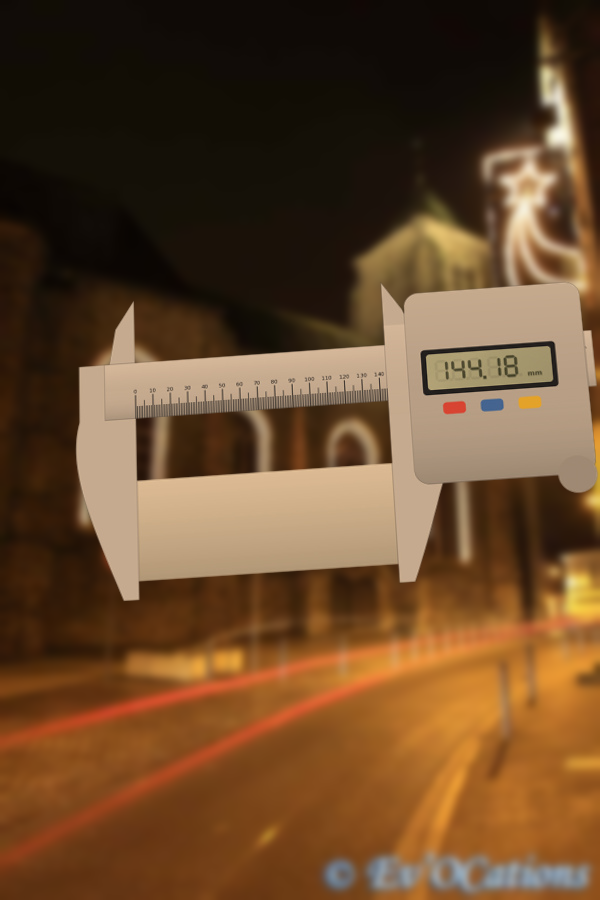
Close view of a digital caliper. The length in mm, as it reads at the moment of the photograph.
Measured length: 144.18 mm
